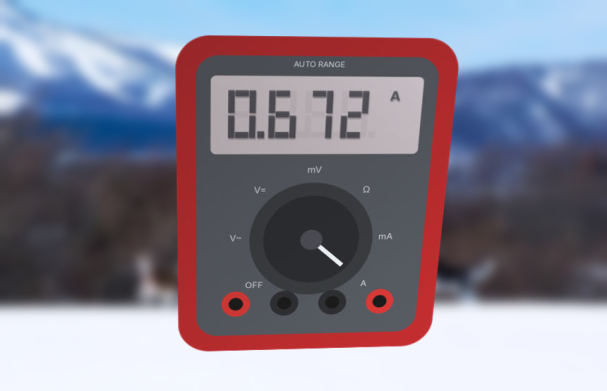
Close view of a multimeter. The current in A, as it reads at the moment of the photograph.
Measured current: 0.672 A
